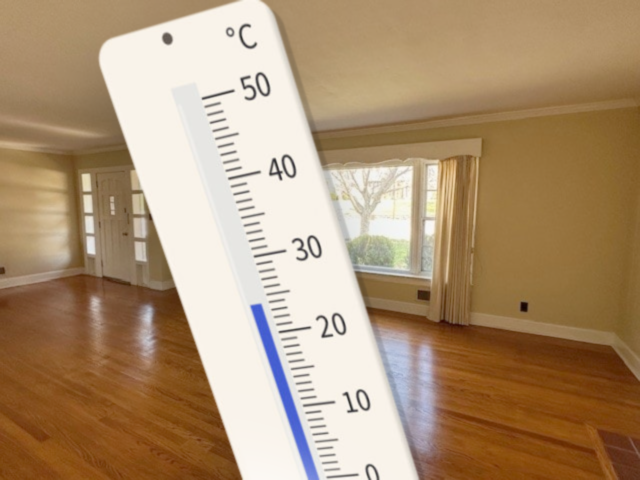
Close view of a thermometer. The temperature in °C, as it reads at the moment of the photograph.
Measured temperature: 24 °C
